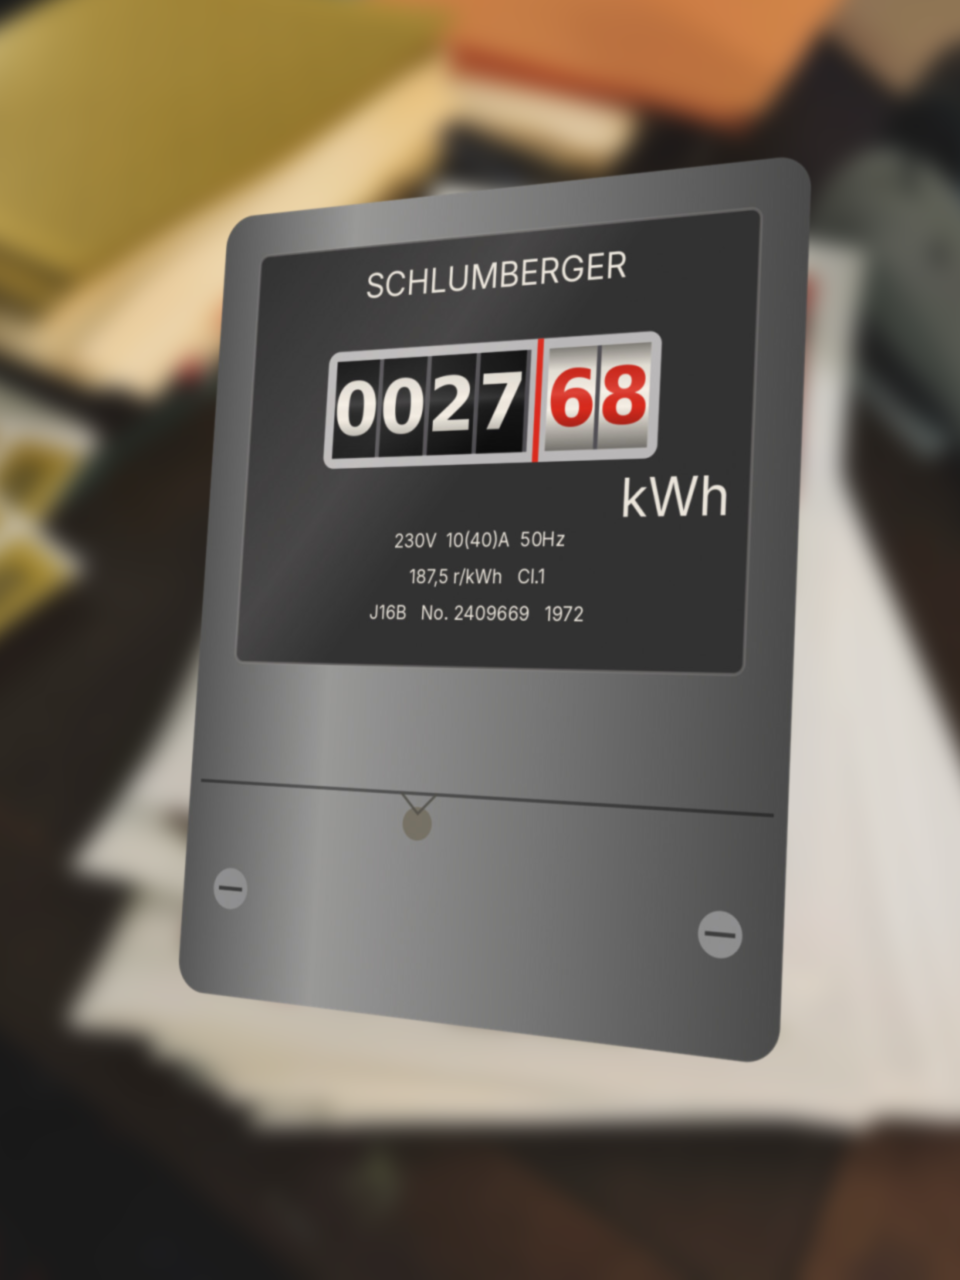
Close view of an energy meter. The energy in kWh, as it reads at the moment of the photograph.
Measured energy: 27.68 kWh
